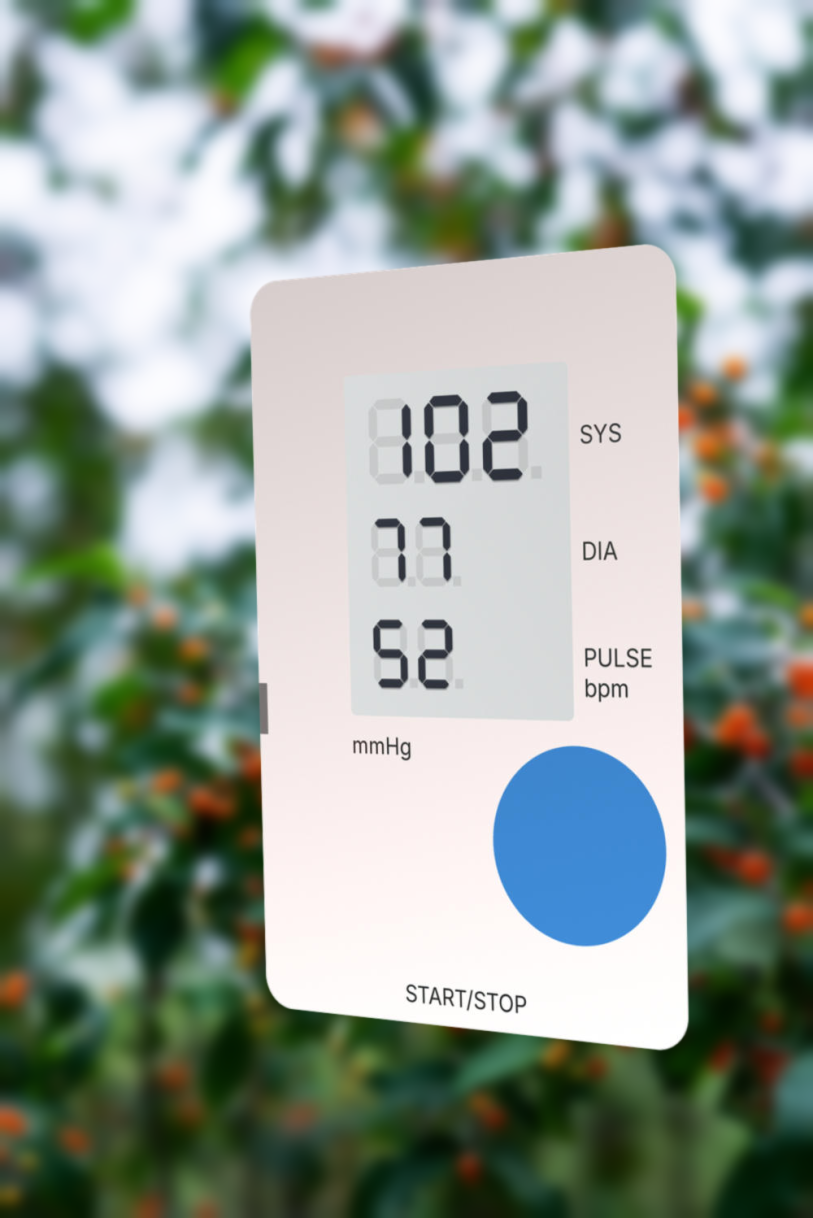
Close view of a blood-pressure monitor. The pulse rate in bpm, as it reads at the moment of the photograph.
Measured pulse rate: 52 bpm
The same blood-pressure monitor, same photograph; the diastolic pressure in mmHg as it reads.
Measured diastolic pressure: 77 mmHg
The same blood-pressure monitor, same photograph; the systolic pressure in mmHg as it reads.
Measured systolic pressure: 102 mmHg
